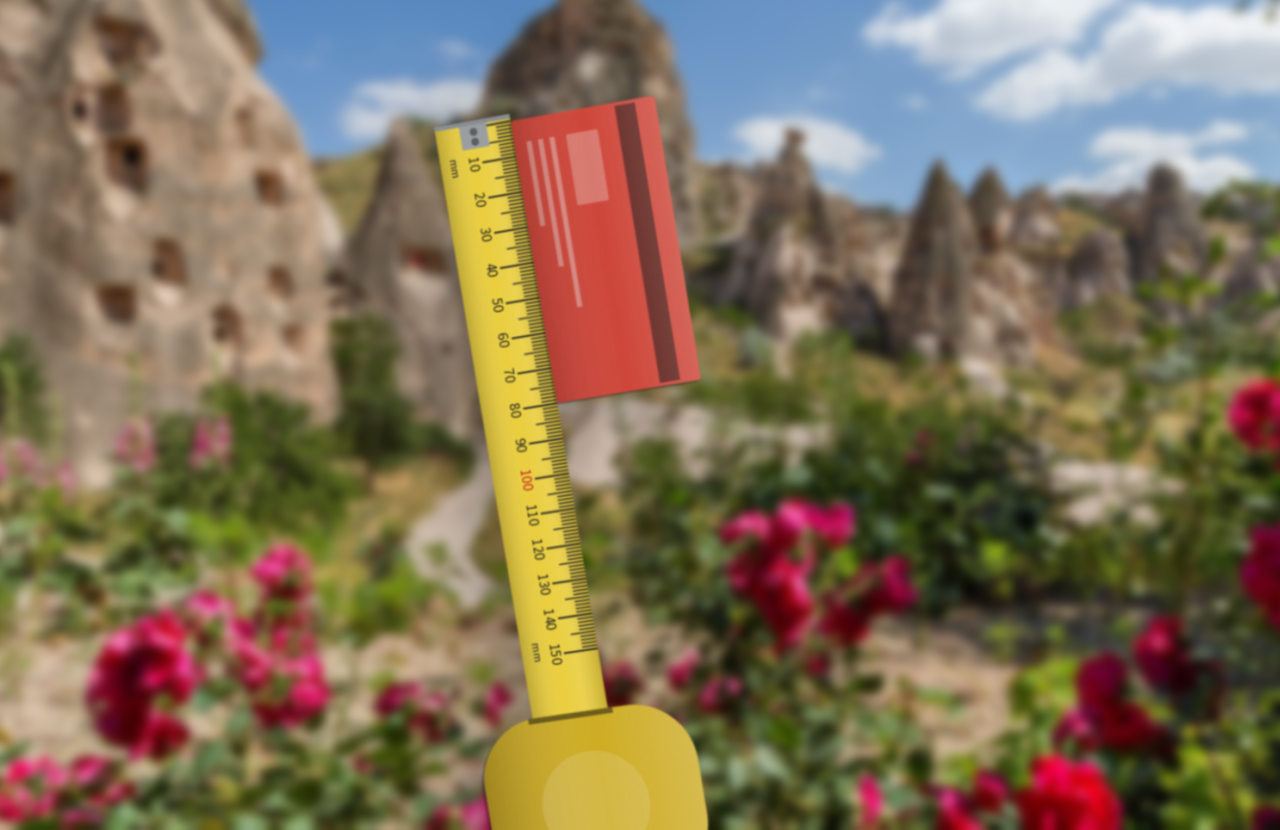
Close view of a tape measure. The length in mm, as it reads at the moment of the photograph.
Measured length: 80 mm
